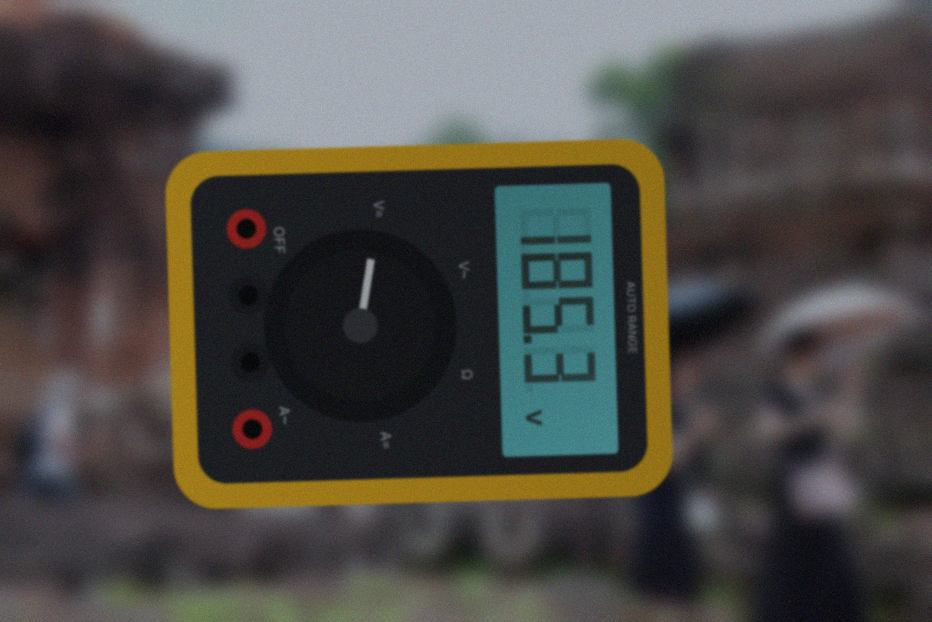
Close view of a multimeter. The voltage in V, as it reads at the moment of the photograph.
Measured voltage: 185.3 V
